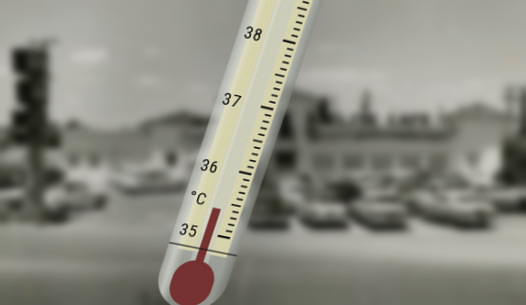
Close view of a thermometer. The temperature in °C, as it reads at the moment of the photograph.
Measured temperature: 35.4 °C
